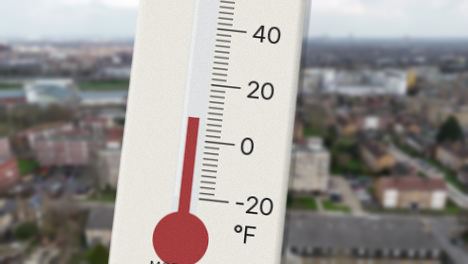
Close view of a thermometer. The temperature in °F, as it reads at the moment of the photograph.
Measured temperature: 8 °F
